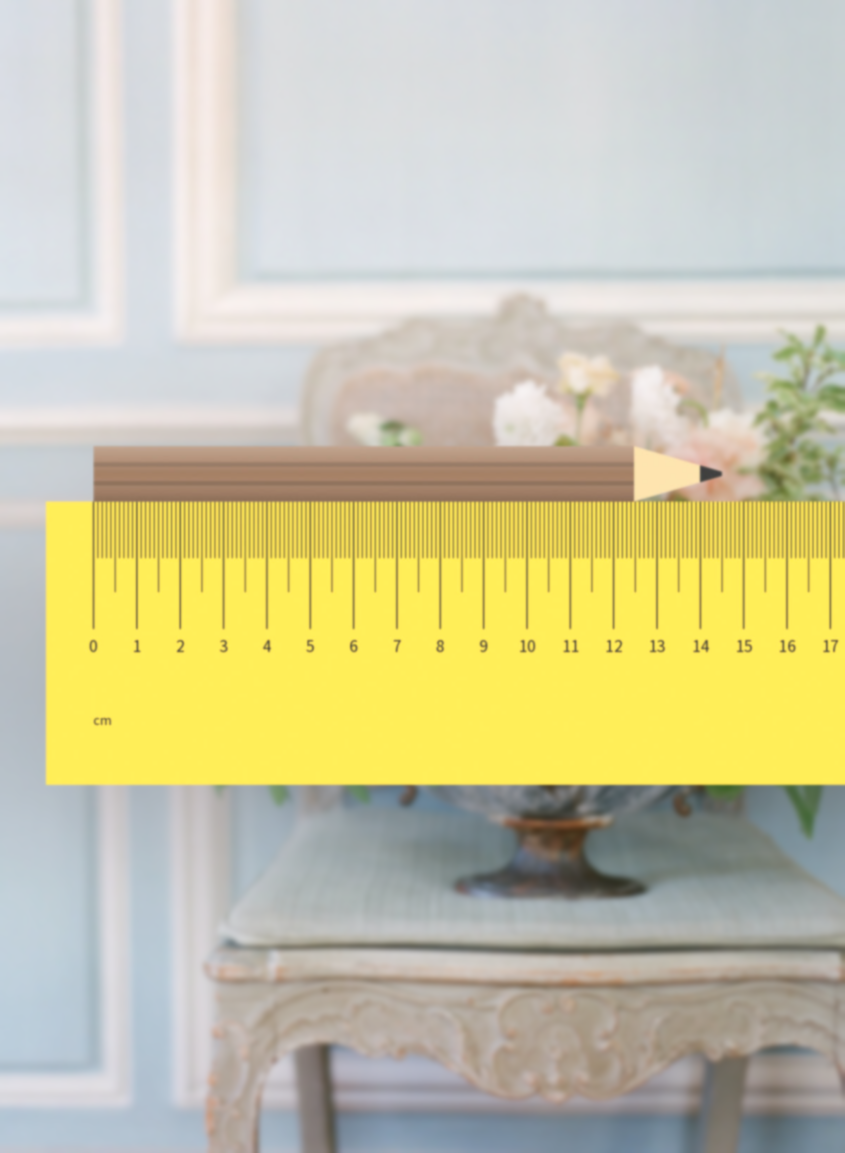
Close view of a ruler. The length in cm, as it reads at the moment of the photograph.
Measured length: 14.5 cm
